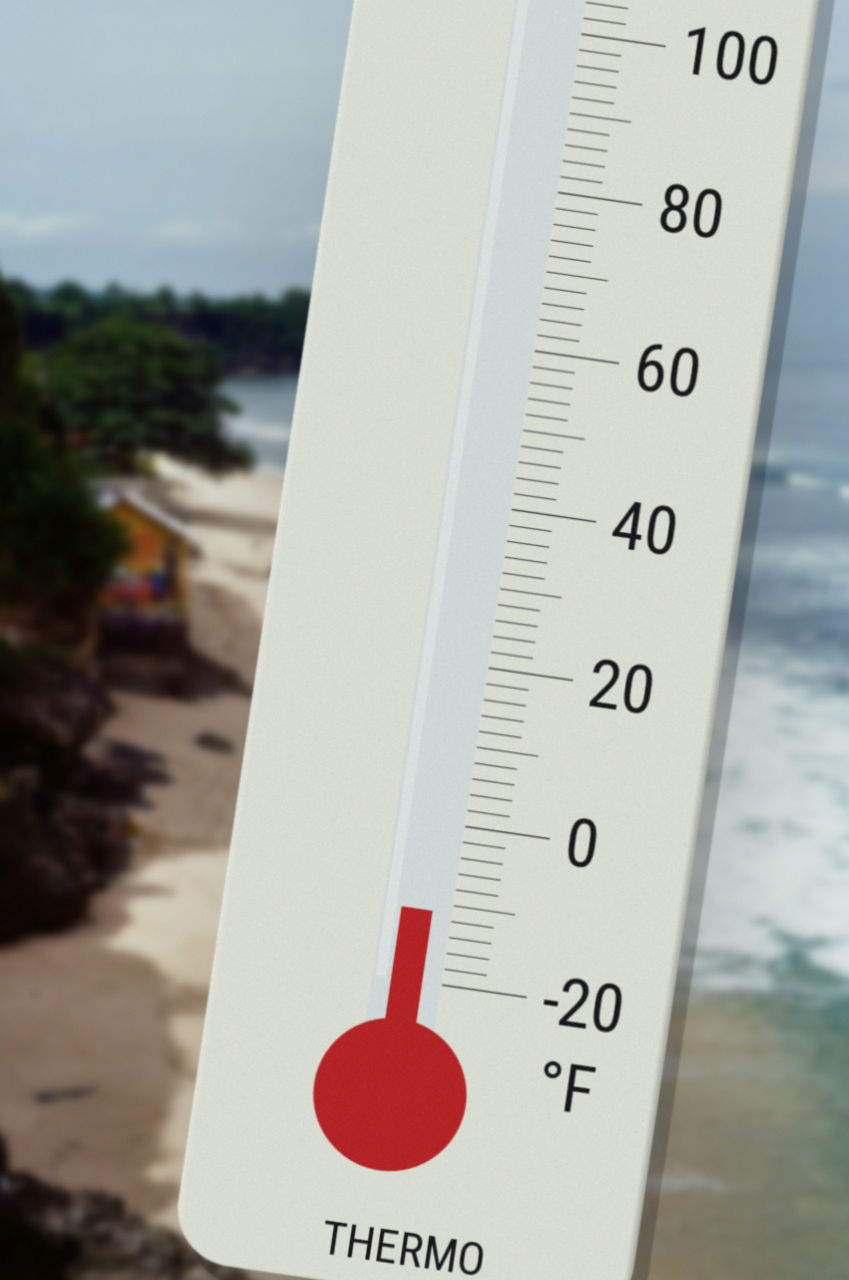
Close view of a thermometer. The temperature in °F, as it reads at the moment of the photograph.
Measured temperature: -11 °F
